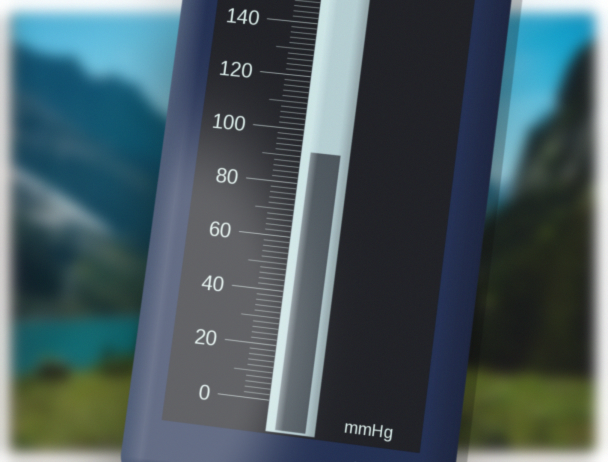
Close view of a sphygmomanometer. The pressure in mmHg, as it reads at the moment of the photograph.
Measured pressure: 92 mmHg
